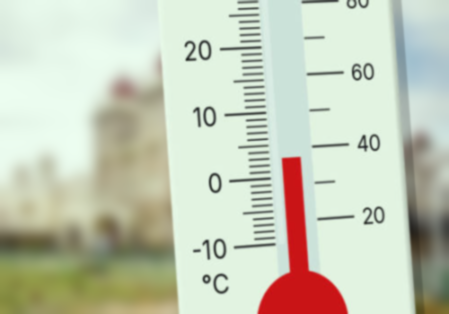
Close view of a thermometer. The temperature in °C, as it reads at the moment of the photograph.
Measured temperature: 3 °C
